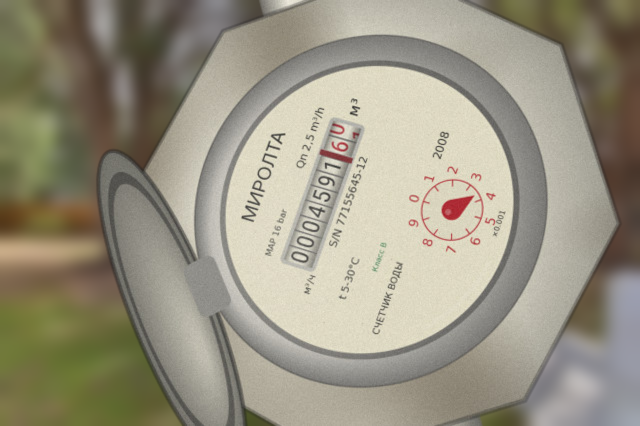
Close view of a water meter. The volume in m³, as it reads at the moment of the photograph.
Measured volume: 4591.603 m³
